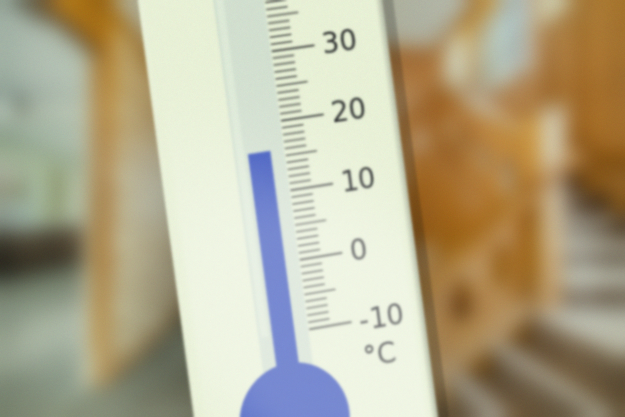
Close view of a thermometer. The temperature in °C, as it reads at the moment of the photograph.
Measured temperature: 16 °C
